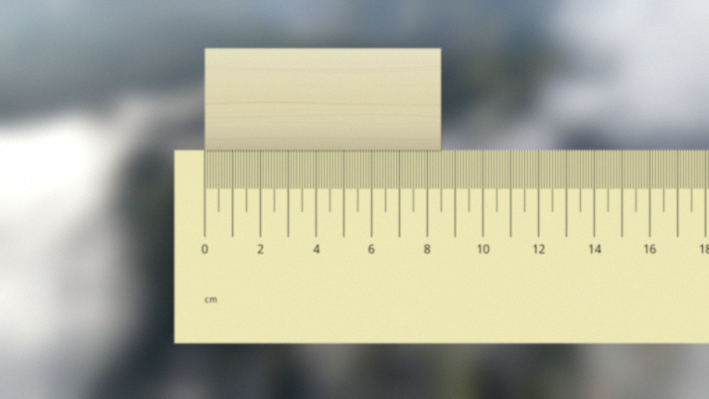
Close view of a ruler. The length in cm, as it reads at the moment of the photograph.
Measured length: 8.5 cm
